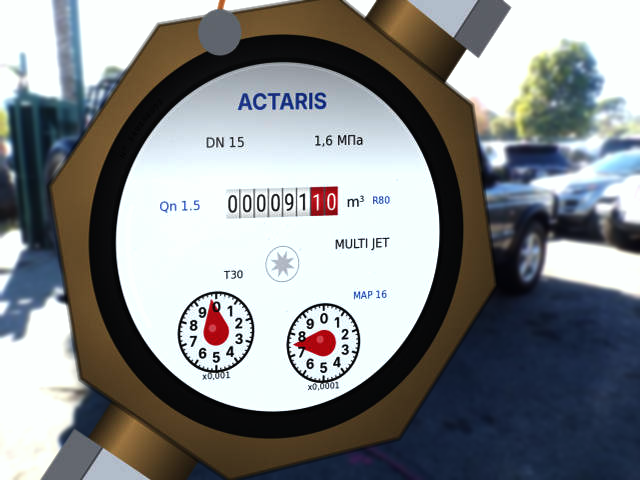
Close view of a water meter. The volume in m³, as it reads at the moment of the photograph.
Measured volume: 91.0997 m³
